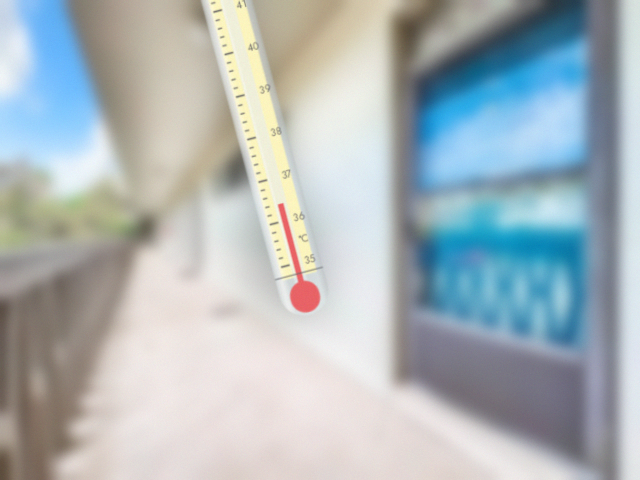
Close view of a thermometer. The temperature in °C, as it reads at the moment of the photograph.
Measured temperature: 36.4 °C
